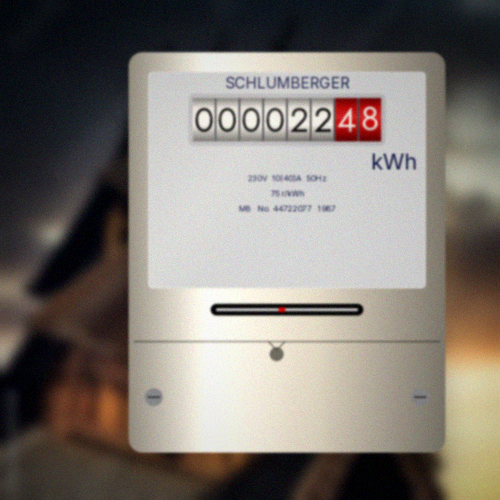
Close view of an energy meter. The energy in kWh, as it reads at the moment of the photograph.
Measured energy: 22.48 kWh
